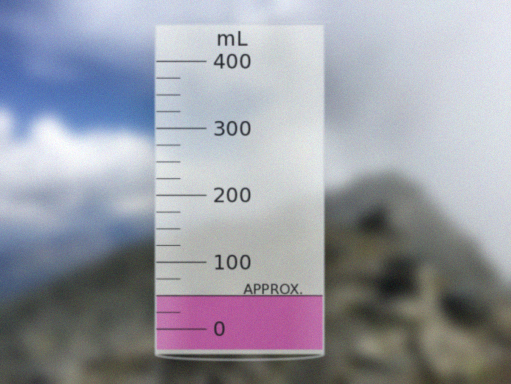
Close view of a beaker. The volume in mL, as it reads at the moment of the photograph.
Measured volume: 50 mL
